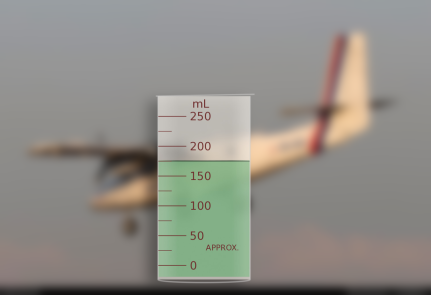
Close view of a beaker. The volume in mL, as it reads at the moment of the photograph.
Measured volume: 175 mL
